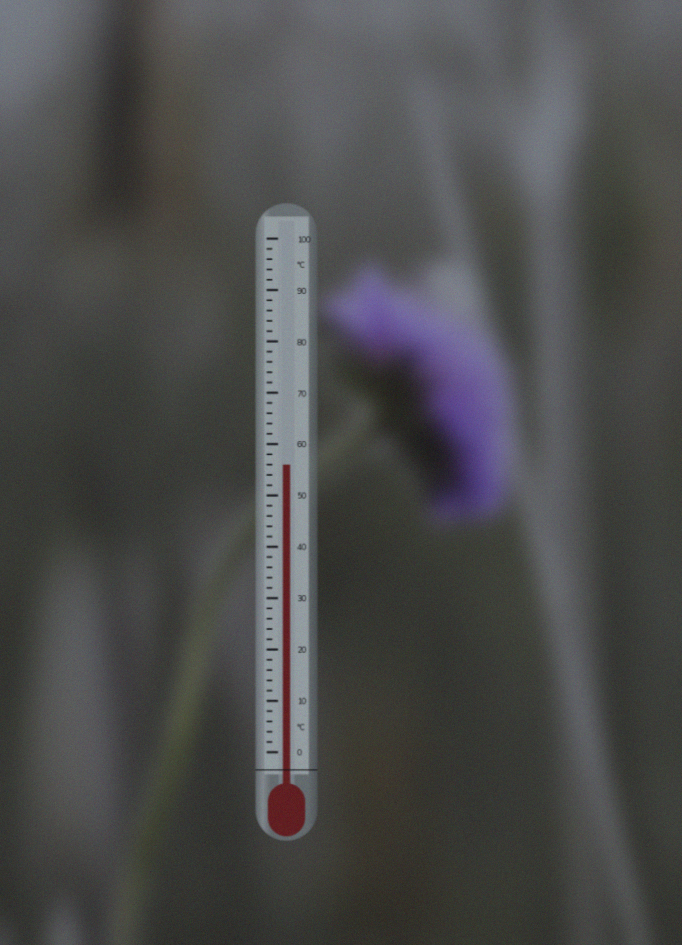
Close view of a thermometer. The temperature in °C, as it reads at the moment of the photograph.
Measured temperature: 56 °C
